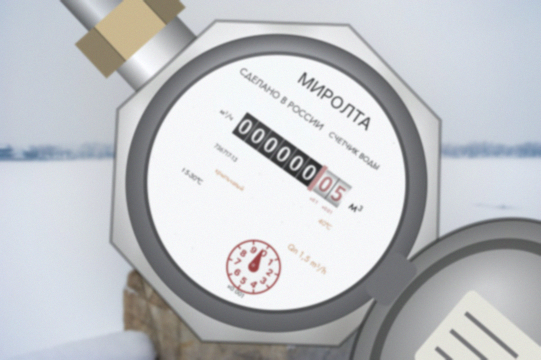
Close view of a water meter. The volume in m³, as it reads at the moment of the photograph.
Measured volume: 0.049 m³
